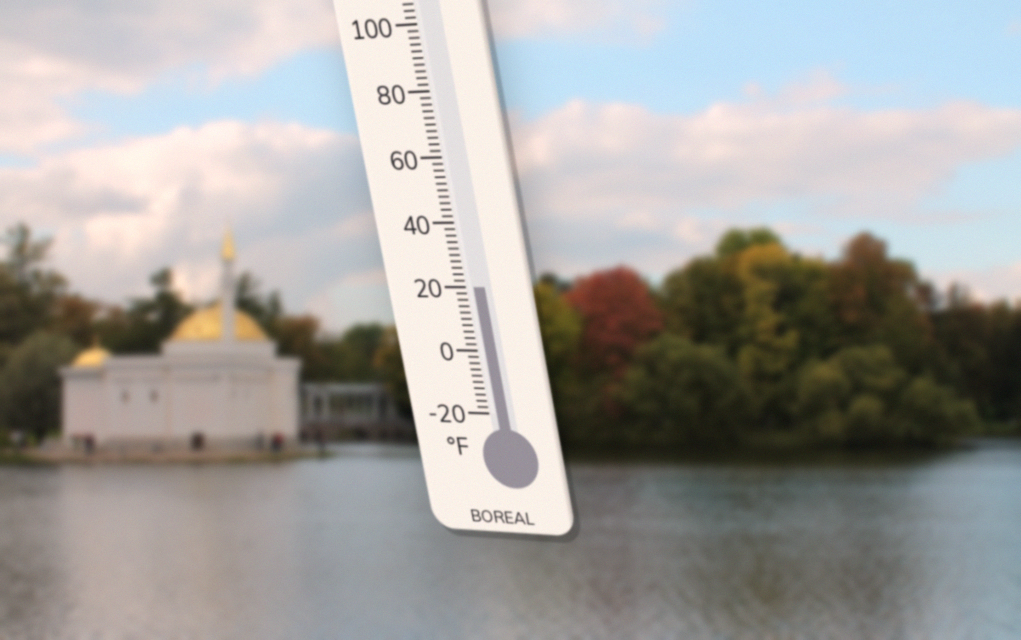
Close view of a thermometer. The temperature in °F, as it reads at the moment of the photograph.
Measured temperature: 20 °F
